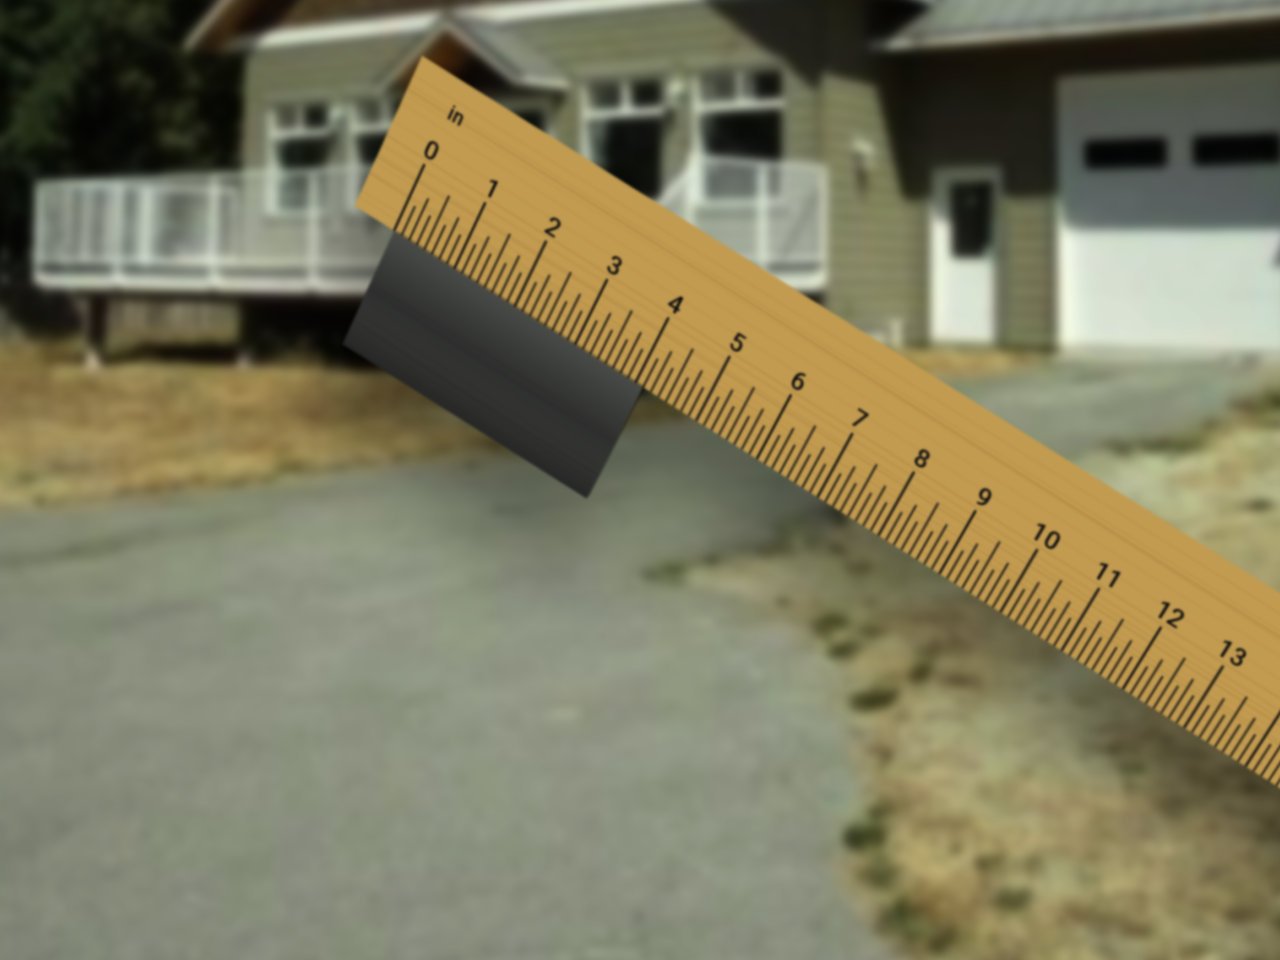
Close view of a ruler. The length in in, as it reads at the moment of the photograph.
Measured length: 4.125 in
